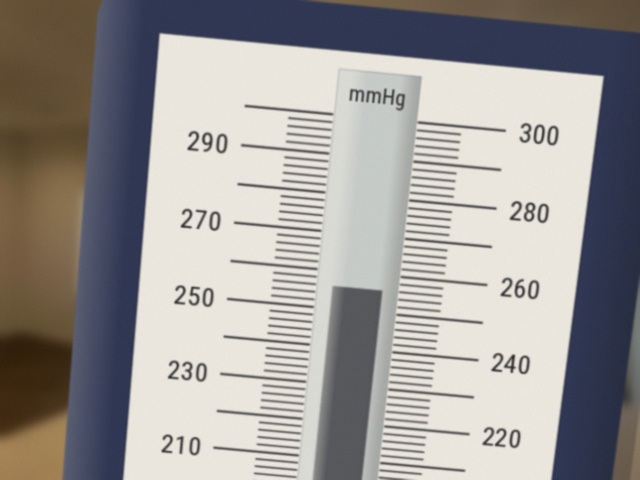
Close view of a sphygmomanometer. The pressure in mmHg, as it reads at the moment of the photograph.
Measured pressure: 256 mmHg
